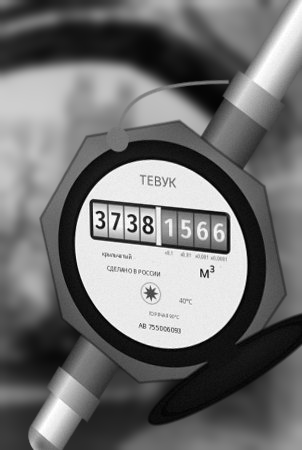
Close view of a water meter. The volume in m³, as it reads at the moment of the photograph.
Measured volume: 3738.1566 m³
